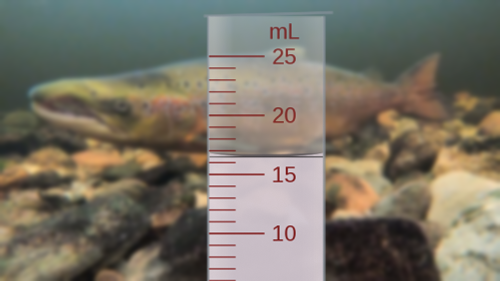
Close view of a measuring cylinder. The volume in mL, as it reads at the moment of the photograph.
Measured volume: 16.5 mL
